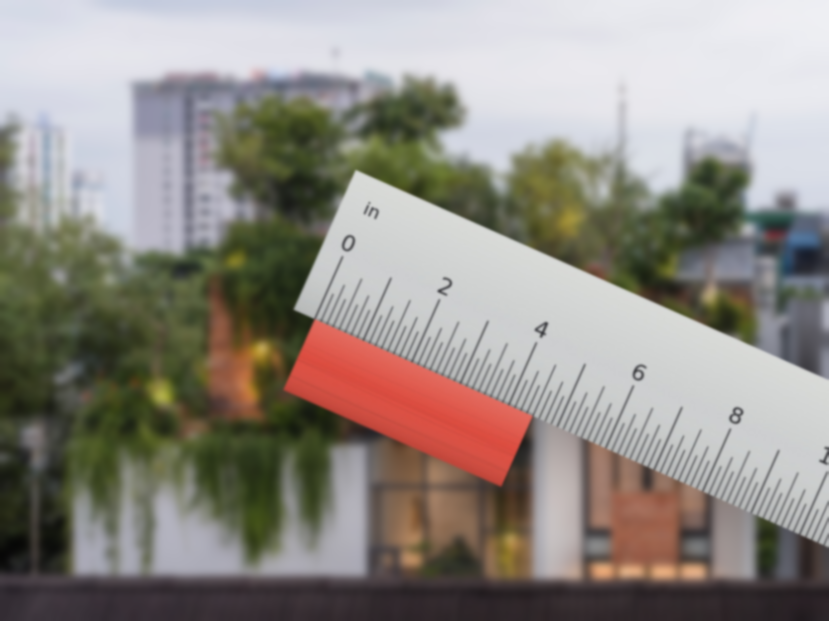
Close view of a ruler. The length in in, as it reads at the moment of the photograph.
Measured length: 4.5 in
